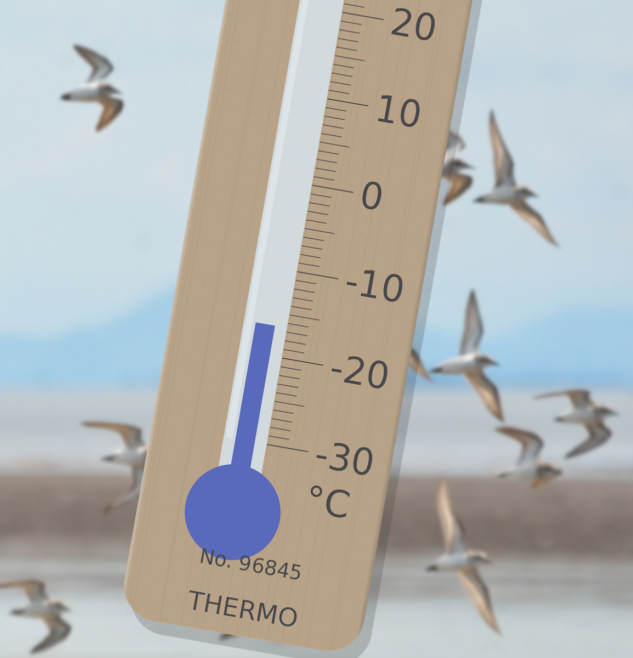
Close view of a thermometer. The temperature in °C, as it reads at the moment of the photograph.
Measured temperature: -16.5 °C
